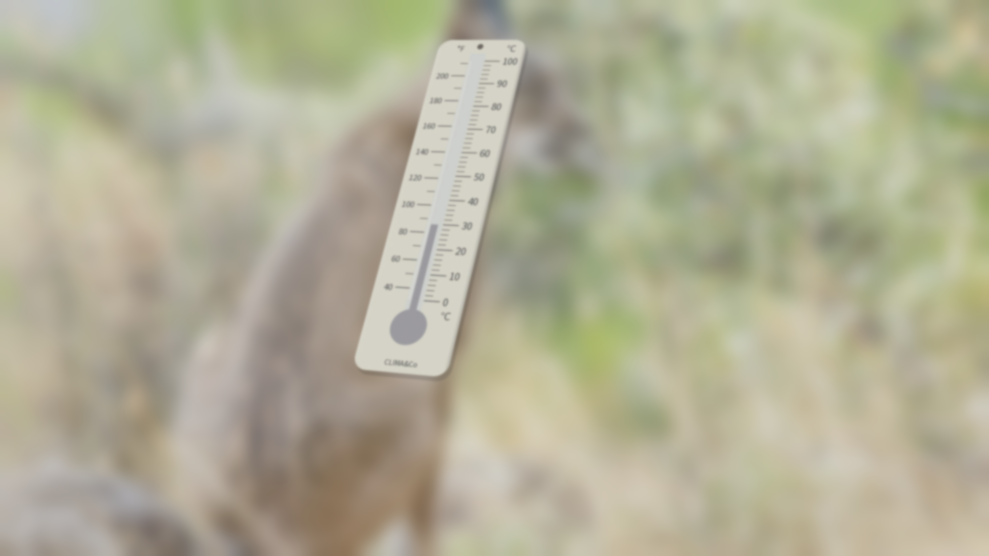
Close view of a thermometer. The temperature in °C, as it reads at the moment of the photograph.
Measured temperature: 30 °C
